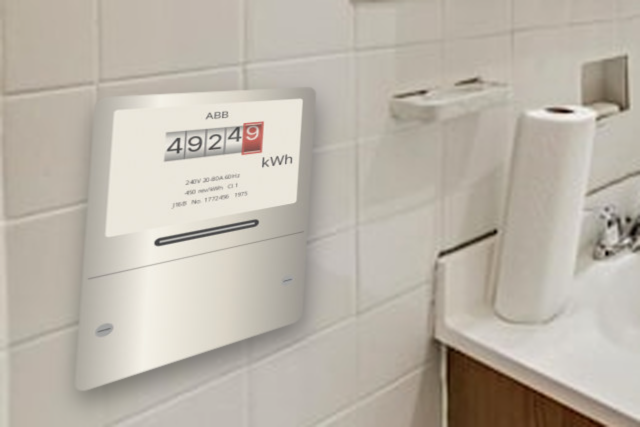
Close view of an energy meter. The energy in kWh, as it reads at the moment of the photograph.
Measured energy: 4924.9 kWh
